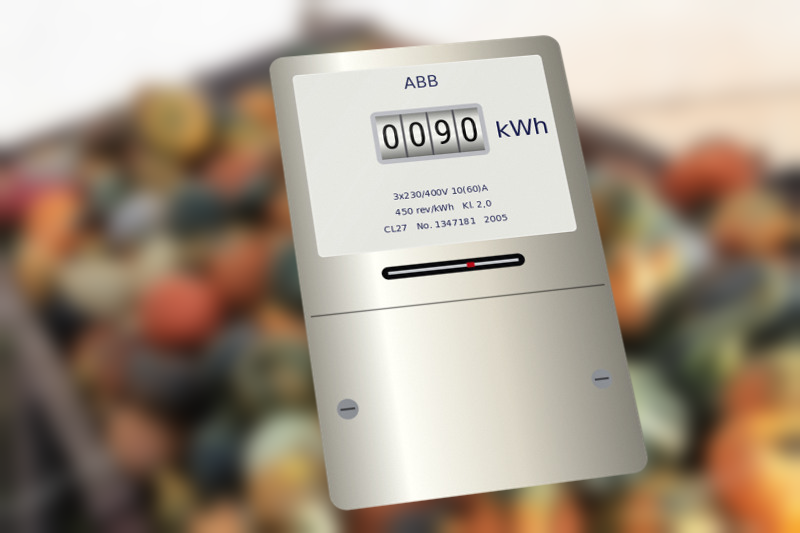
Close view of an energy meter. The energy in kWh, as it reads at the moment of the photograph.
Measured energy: 90 kWh
